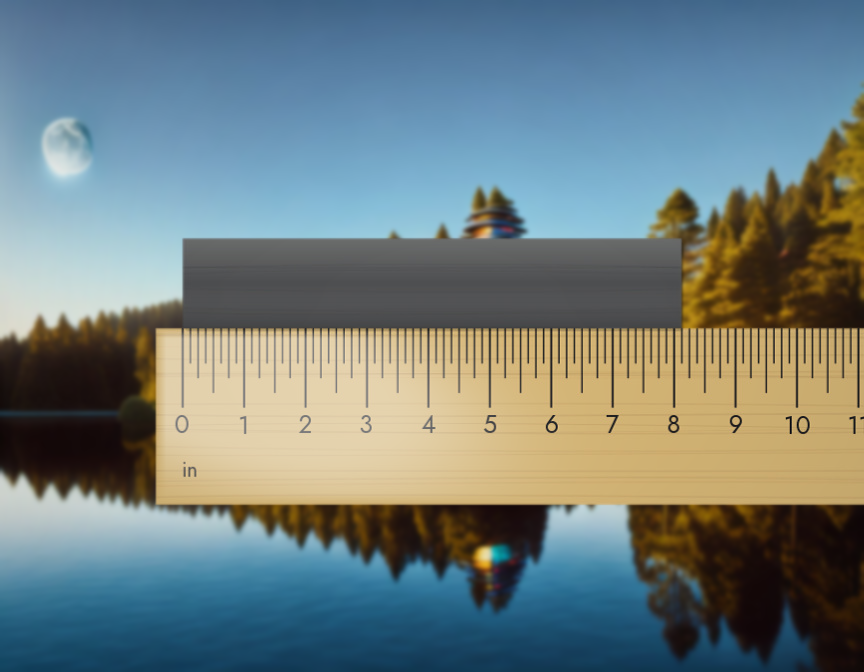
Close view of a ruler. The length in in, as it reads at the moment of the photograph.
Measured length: 8.125 in
